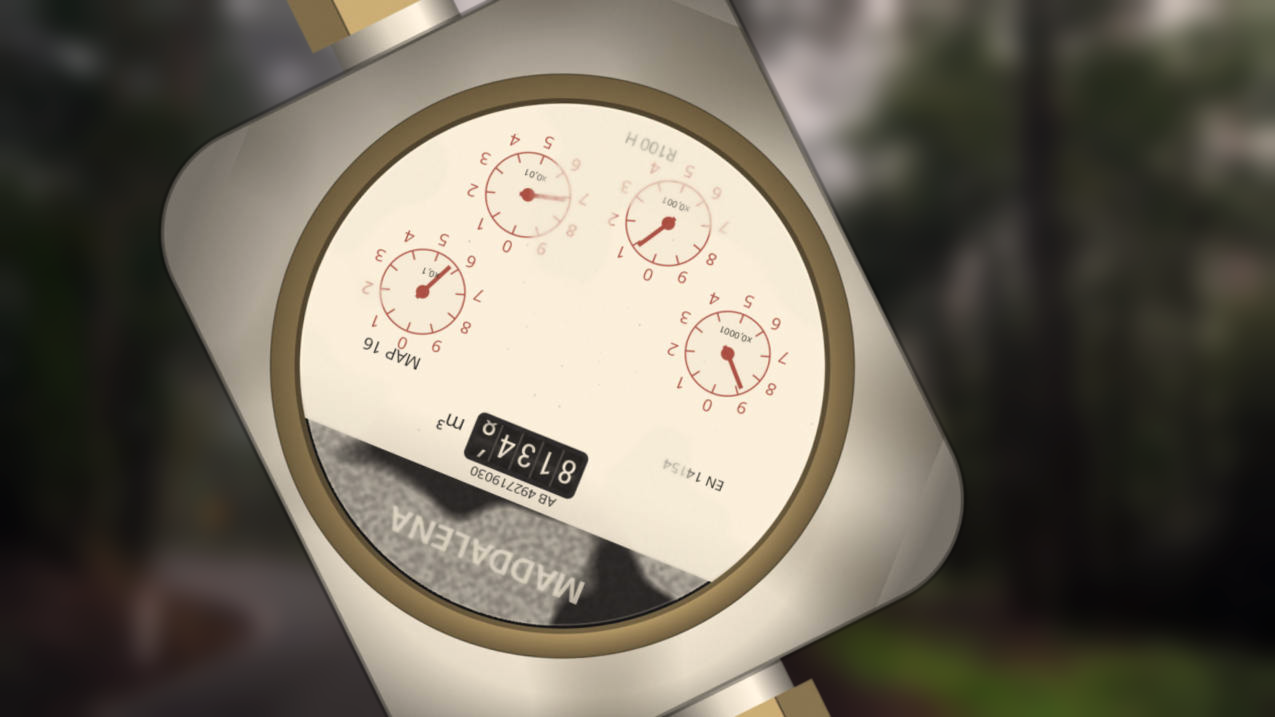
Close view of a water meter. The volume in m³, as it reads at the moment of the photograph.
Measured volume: 81347.5708 m³
